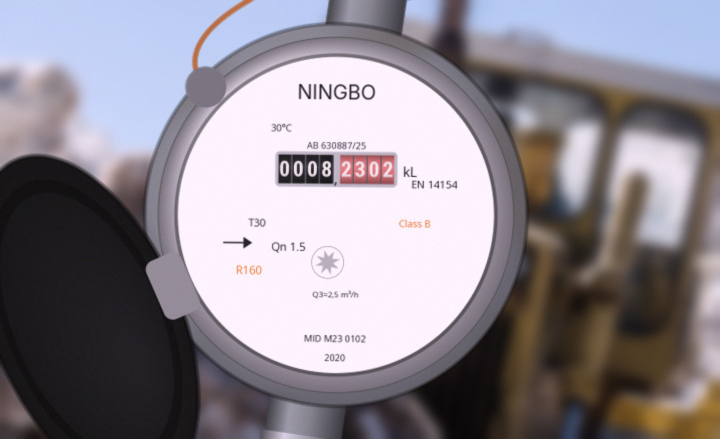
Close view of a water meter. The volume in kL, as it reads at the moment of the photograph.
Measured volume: 8.2302 kL
